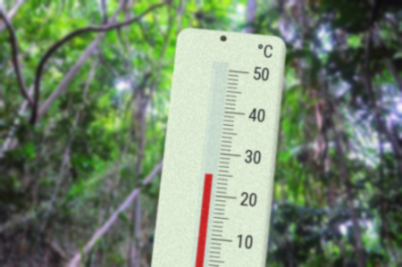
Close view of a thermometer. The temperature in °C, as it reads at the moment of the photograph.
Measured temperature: 25 °C
